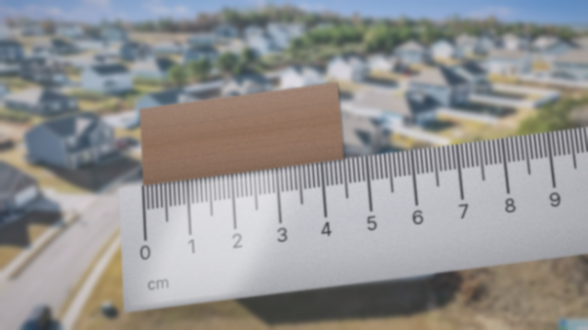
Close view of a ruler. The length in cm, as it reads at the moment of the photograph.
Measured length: 4.5 cm
